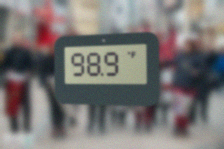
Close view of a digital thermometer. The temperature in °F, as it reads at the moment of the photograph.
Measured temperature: 98.9 °F
